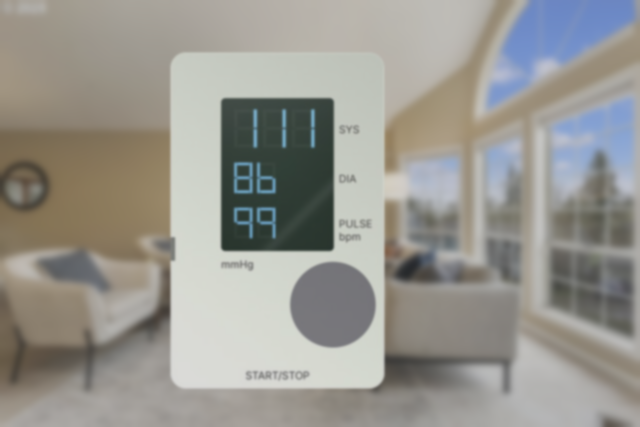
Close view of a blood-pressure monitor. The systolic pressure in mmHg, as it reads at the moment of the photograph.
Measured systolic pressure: 111 mmHg
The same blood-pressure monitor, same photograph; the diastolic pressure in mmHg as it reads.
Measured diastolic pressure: 86 mmHg
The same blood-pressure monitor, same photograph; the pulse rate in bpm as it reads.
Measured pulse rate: 99 bpm
